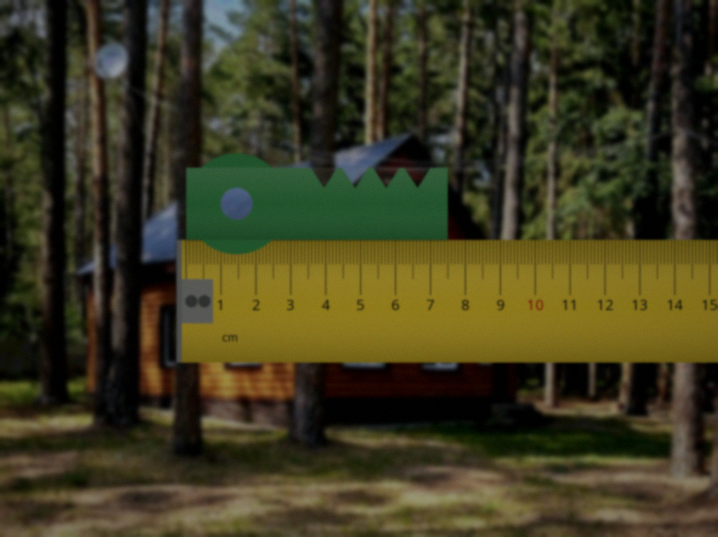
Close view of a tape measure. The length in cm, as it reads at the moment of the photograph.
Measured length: 7.5 cm
